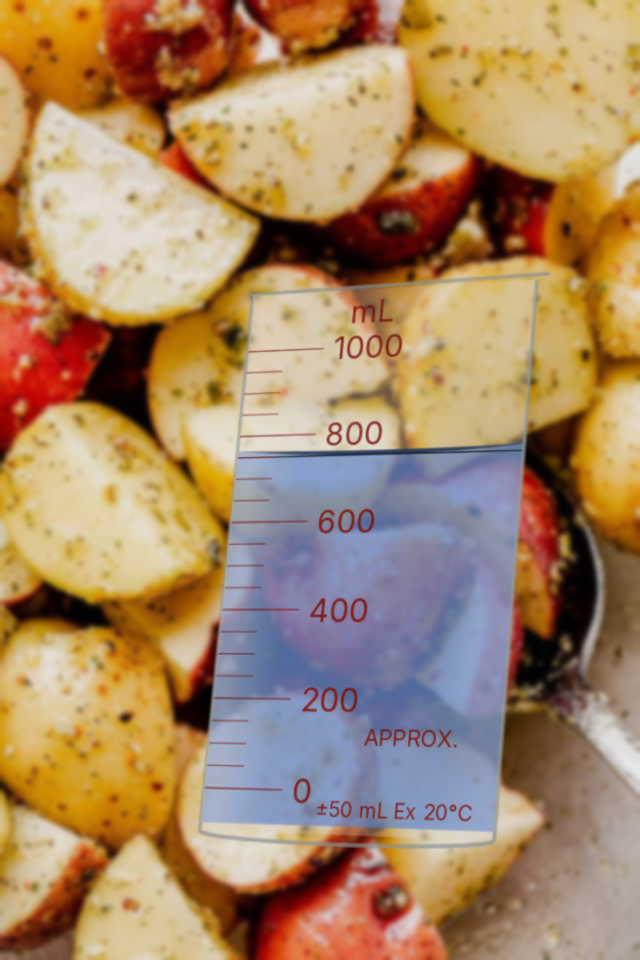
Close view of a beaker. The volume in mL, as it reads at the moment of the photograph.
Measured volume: 750 mL
